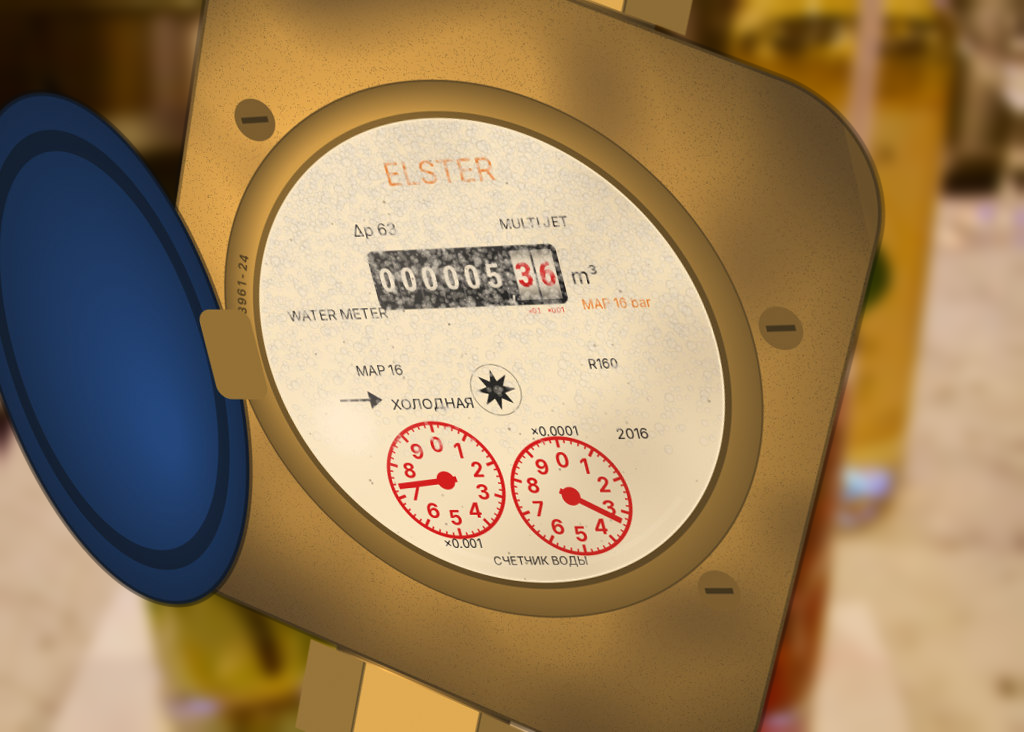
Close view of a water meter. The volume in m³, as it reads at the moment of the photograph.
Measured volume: 5.3673 m³
